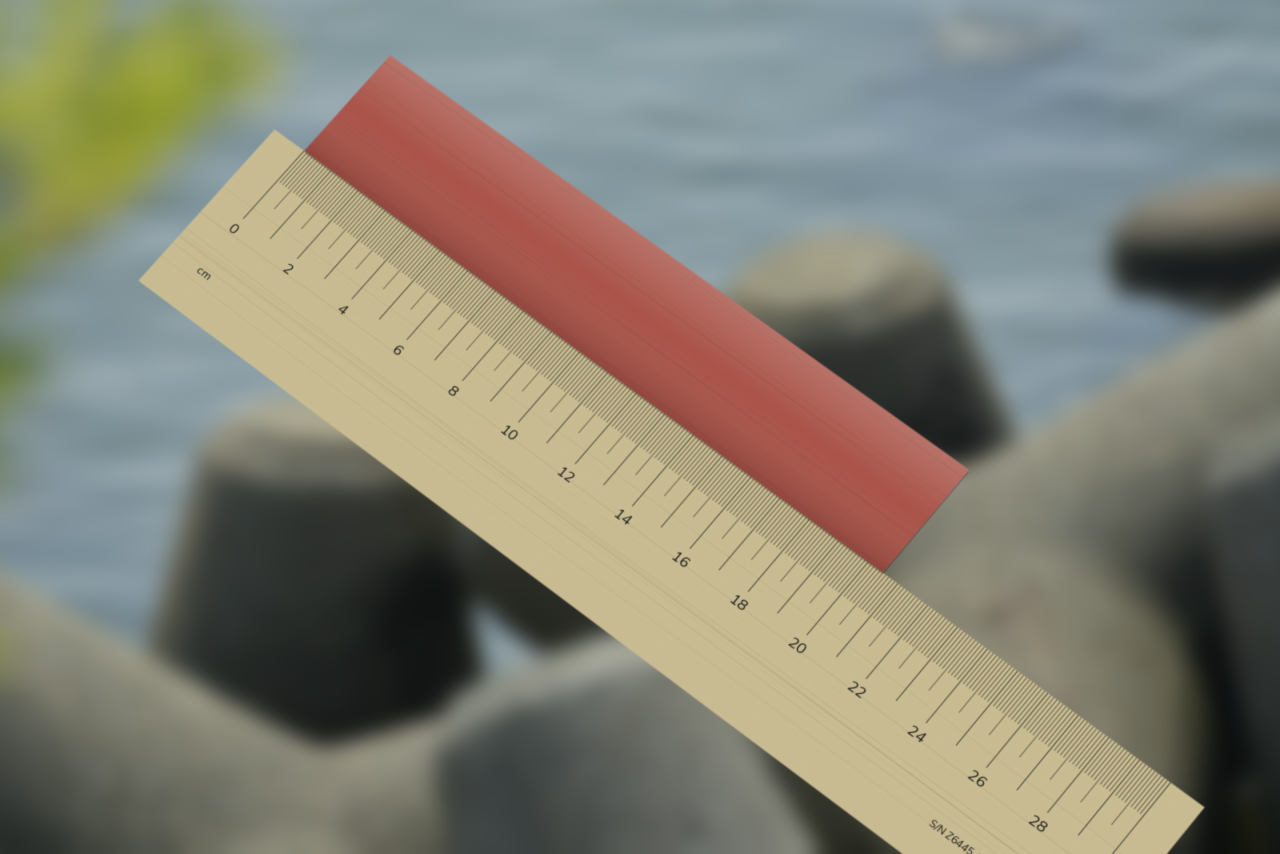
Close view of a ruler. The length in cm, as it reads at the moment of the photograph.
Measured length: 20.5 cm
